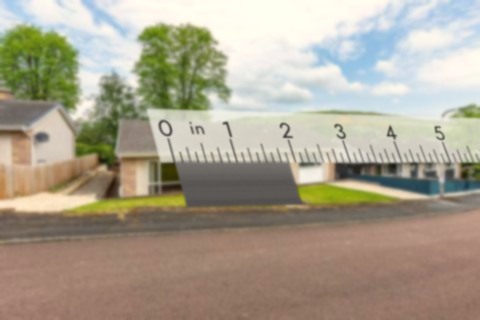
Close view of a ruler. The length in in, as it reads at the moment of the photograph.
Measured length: 1.875 in
